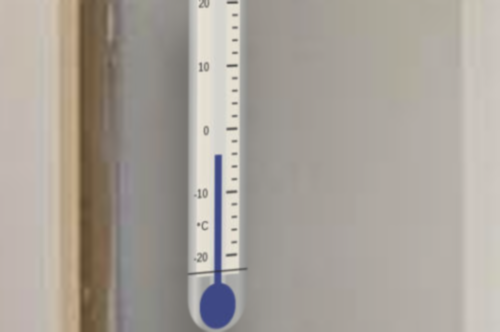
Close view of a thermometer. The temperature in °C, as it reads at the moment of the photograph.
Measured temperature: -4 °C
